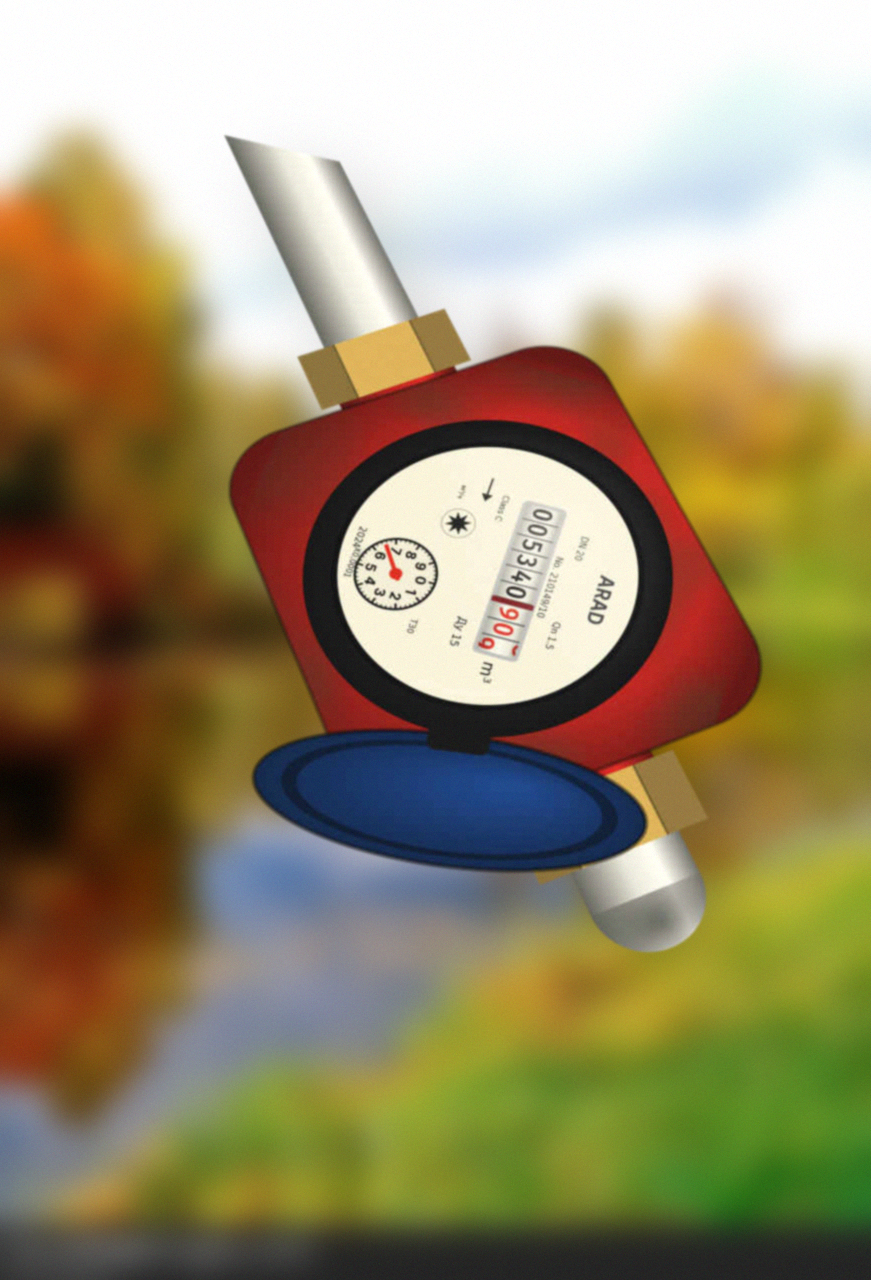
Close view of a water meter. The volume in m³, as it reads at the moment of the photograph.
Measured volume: 5340.9086 m³
